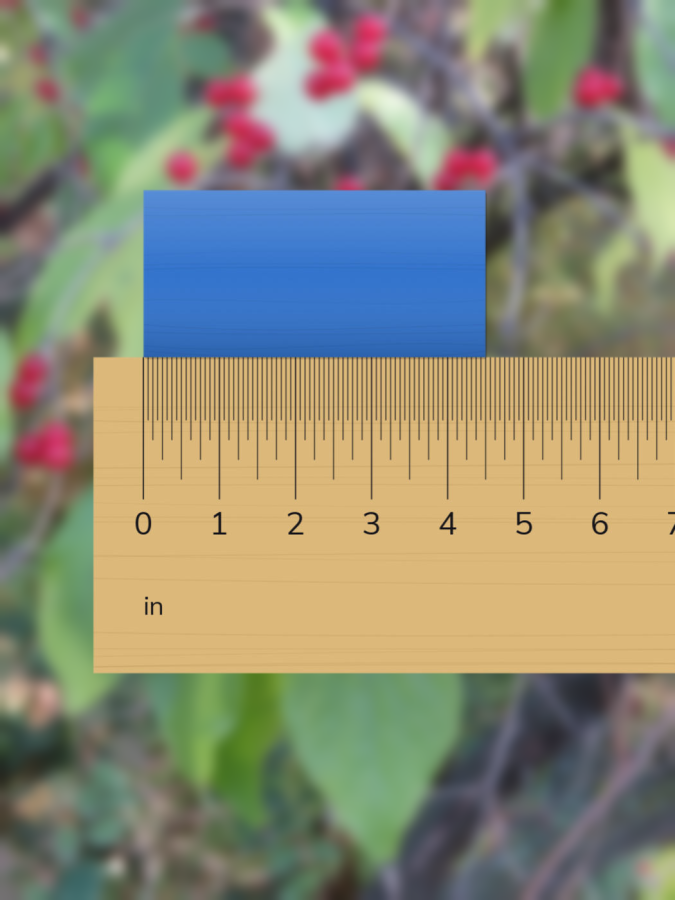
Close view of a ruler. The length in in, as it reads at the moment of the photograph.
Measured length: 4.5 in
